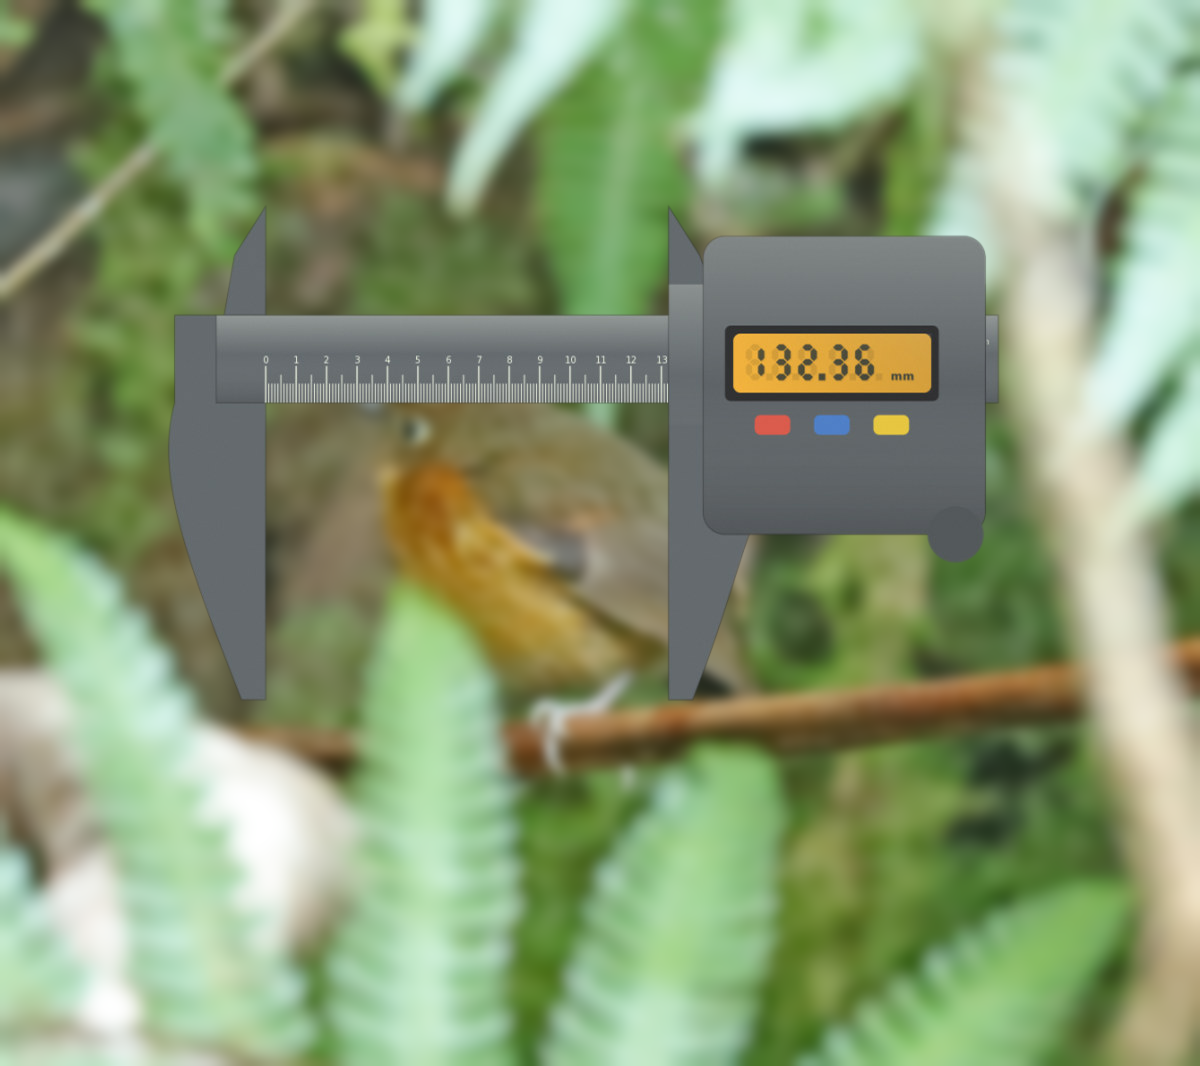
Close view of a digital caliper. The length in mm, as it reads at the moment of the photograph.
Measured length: 132.36 mm
